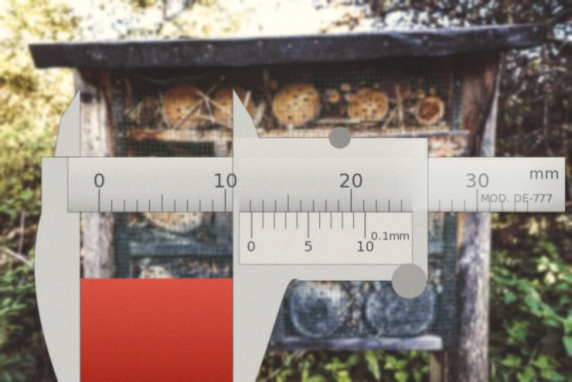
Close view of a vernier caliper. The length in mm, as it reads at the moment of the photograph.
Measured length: 12.1 mm
